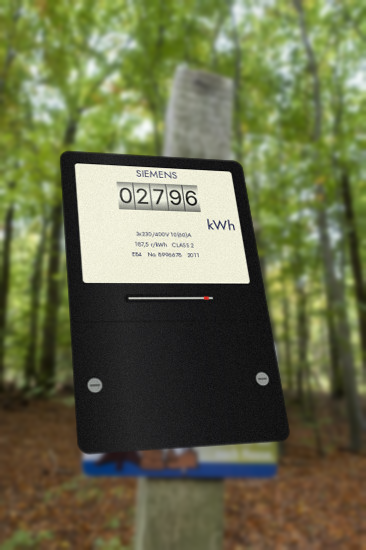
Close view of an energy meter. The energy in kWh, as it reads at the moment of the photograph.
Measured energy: 2796 kWh
